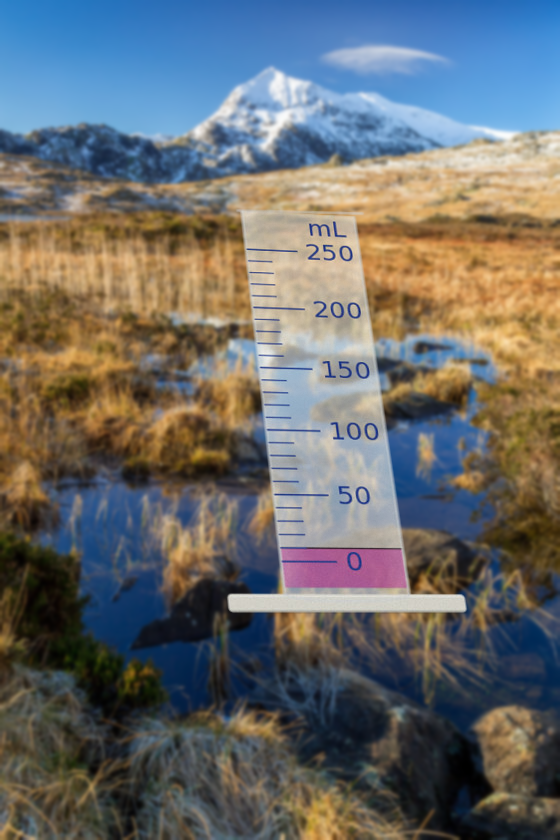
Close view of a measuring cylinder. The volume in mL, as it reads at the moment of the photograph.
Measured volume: 10 mL
